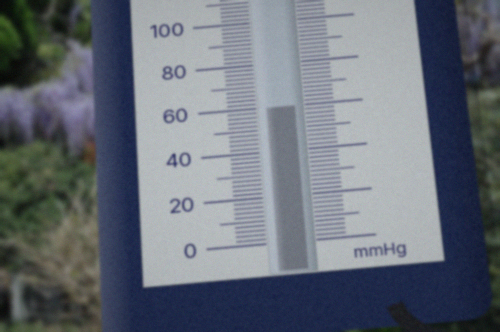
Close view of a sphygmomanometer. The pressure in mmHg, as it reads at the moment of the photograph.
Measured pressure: 60 mmHg
